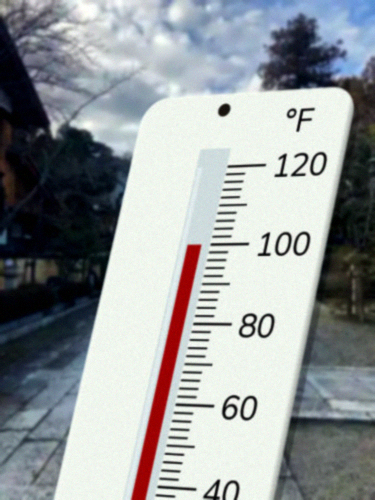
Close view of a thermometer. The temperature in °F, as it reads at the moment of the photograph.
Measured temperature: 100 °F
